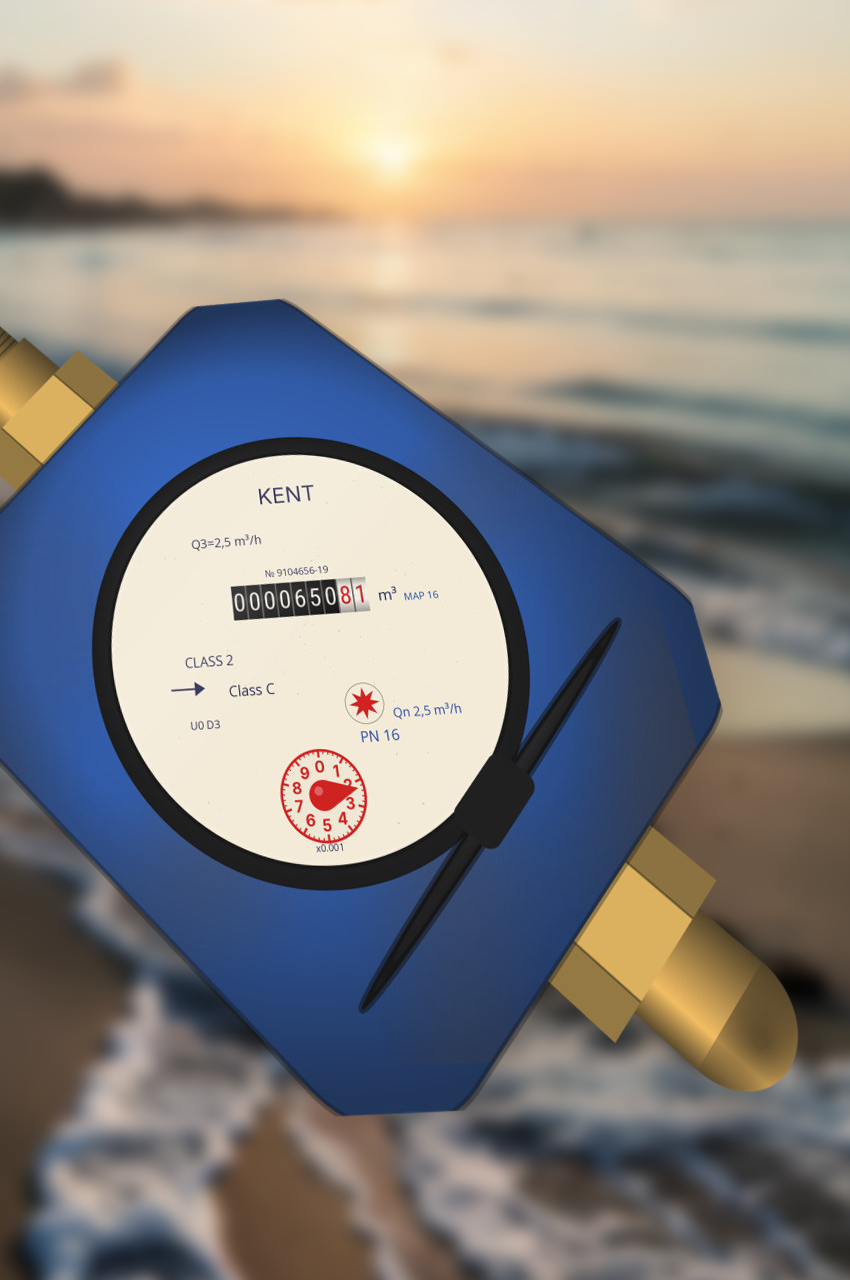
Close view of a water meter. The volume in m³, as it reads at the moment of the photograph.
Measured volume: 650.812 m³
